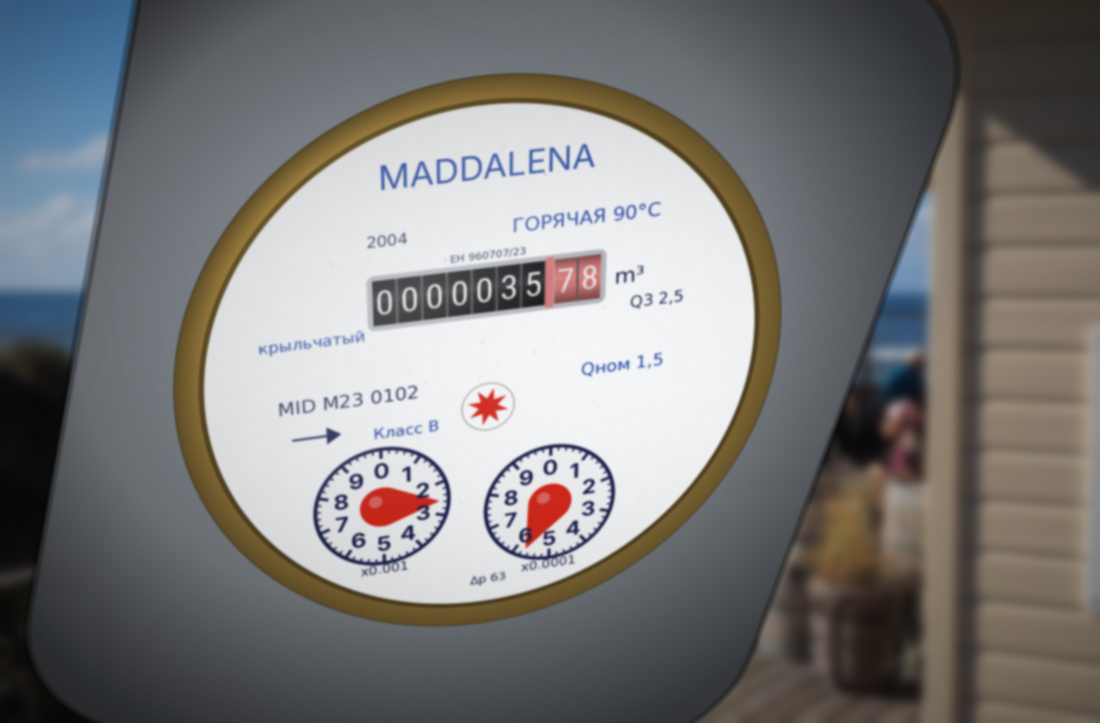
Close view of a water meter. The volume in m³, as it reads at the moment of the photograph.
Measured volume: 35.7825 m³
